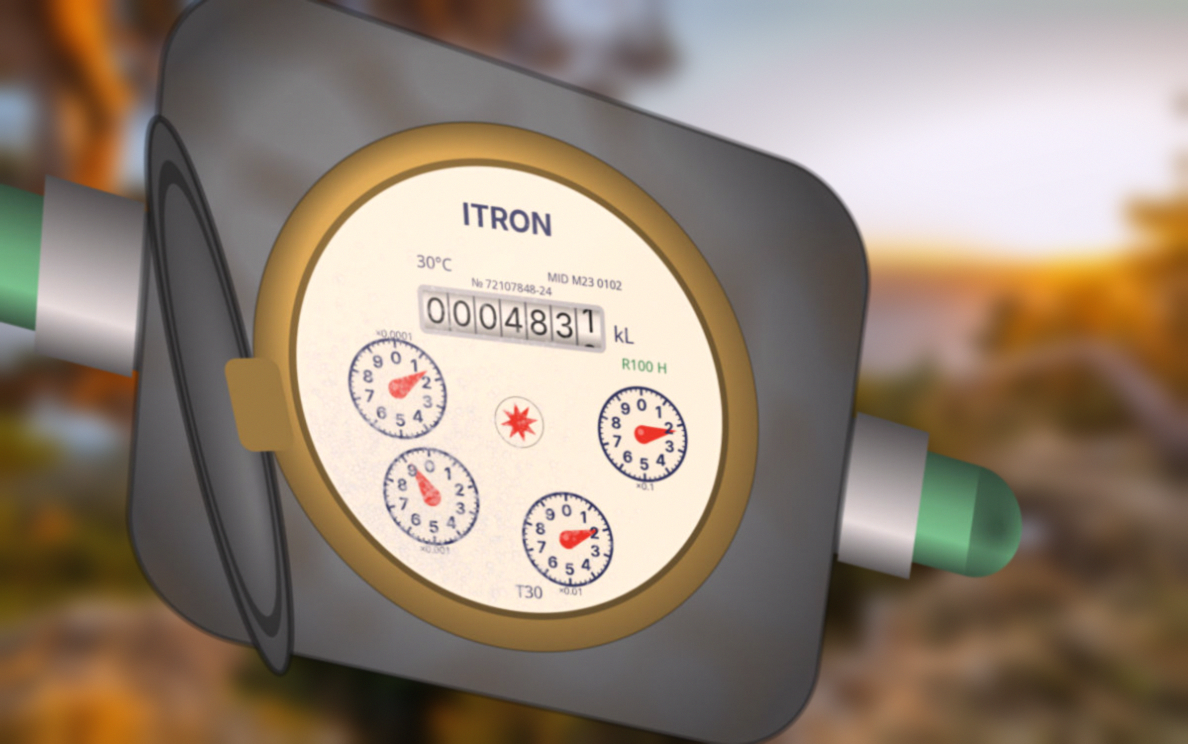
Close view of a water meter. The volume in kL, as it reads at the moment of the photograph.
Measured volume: 4831.2191 kL
